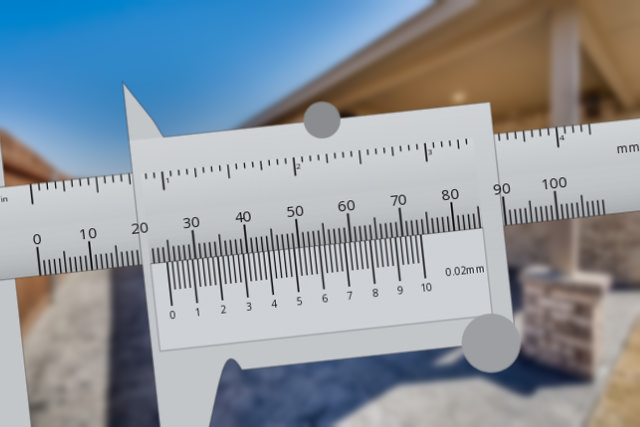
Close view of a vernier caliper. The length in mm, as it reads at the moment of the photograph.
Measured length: 24.5 mm
